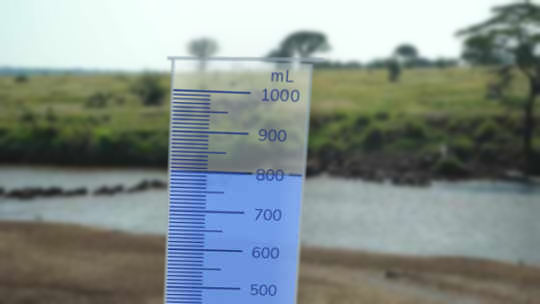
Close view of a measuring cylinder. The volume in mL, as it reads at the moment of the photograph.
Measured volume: 800 mL
